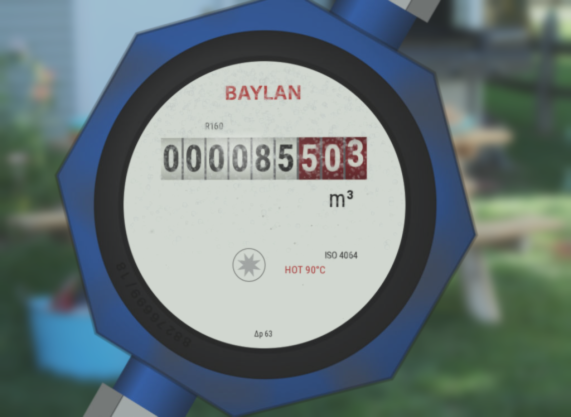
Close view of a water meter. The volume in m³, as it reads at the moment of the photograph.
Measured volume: 85.503 m³
